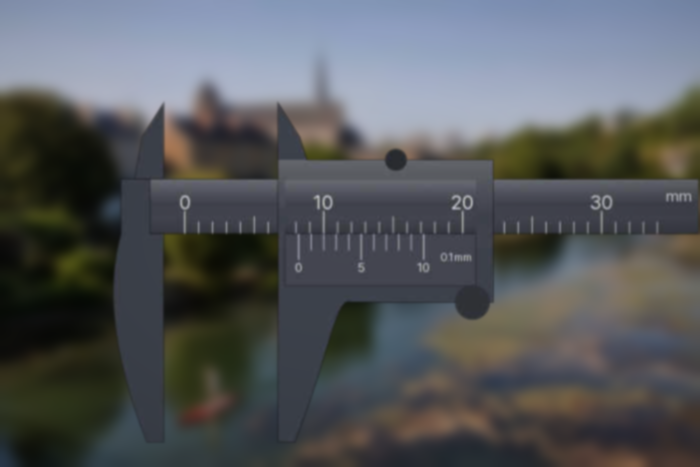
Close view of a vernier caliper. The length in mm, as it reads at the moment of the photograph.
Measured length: 8.2 mm
